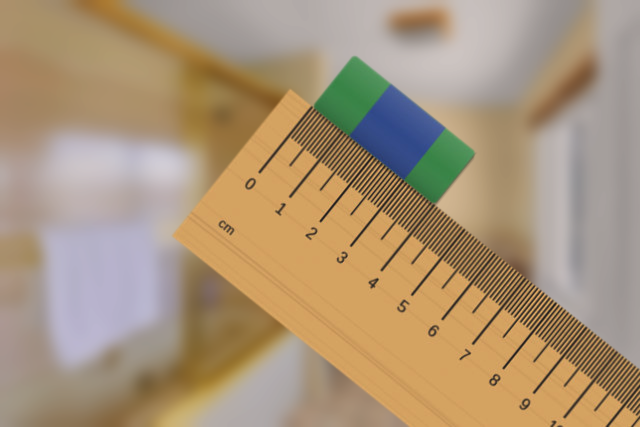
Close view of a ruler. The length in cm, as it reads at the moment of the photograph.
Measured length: 4 cm
